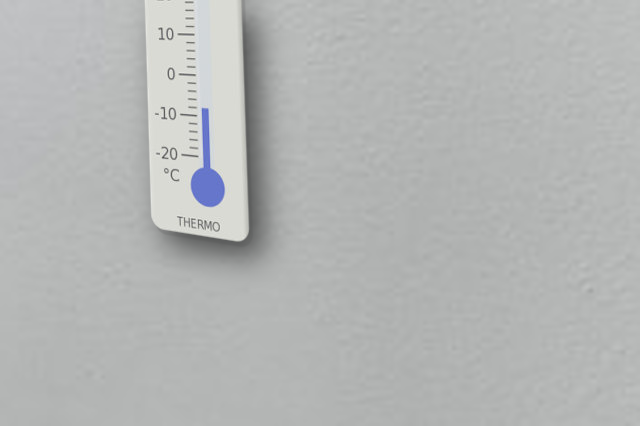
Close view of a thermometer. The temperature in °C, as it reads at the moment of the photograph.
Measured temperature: -8 °C
